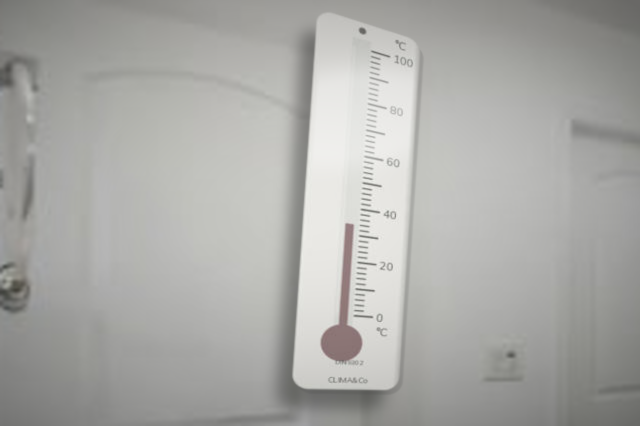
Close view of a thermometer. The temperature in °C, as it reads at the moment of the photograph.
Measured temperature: 34 °C
